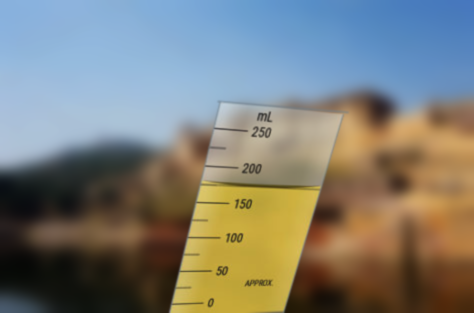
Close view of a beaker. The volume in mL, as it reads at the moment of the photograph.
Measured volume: 175 mL
